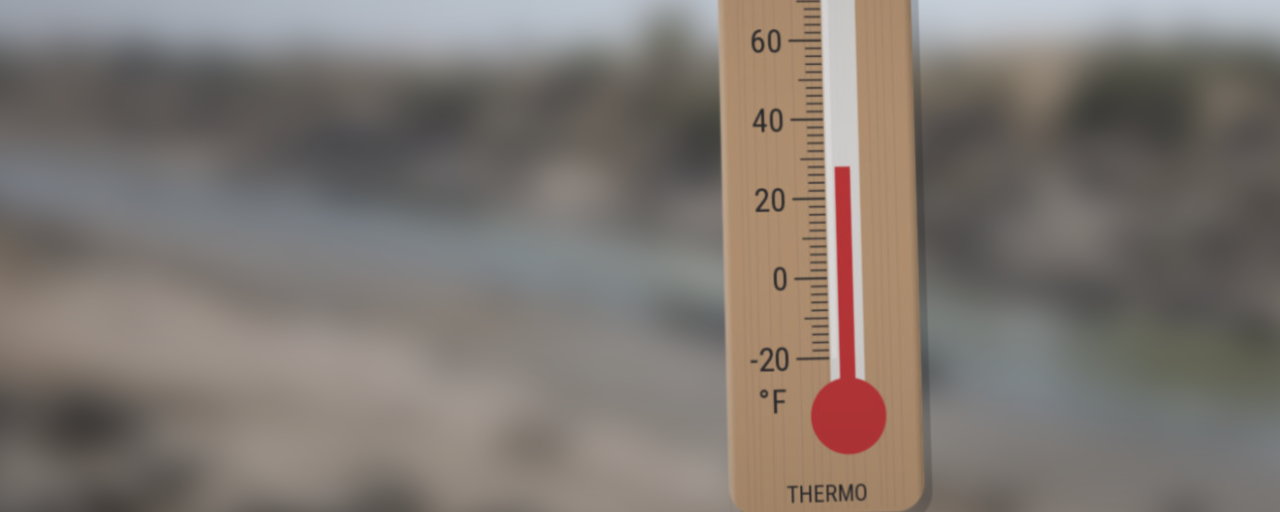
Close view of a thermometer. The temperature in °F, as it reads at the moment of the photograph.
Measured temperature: 28 °F
